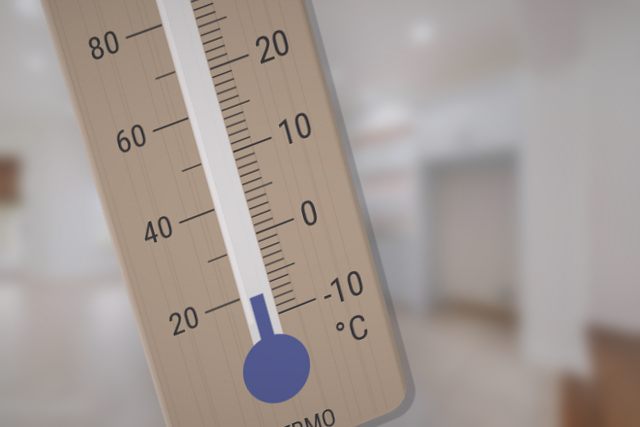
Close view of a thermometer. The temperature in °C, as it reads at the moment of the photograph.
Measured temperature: -7 °C
